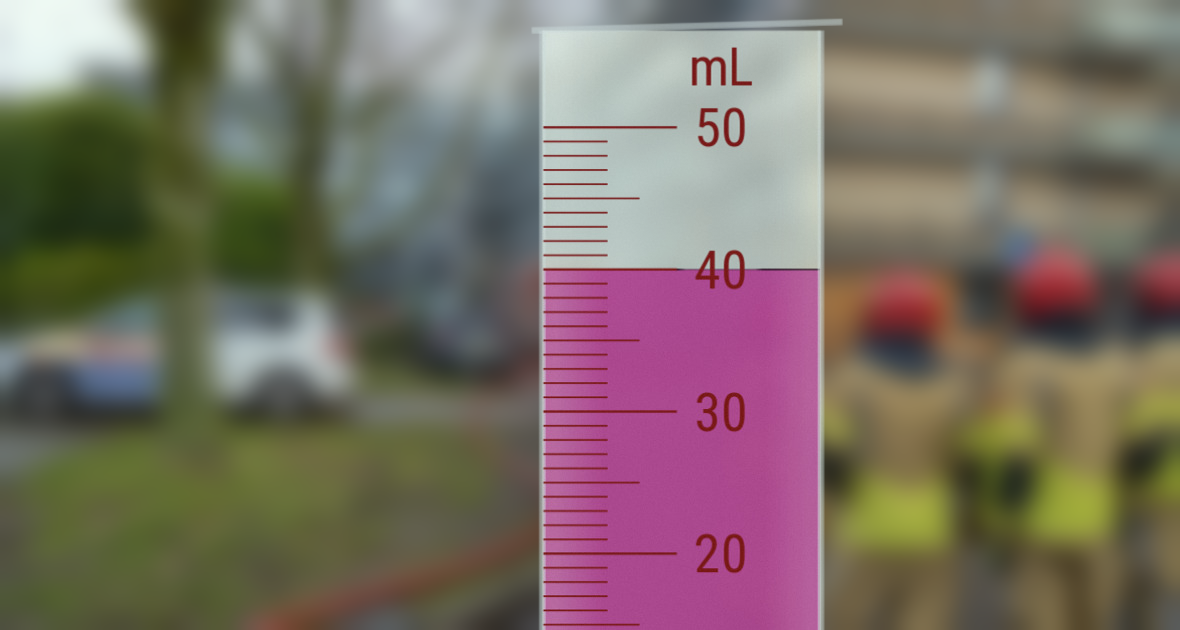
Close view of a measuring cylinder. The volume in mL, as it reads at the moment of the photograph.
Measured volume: 40 mL
